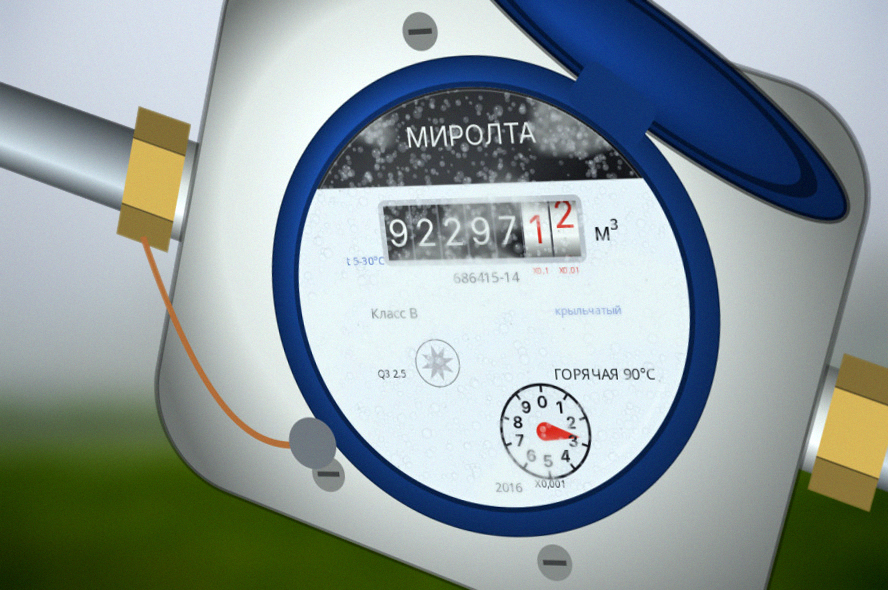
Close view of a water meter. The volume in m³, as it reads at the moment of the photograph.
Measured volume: 92297.122 m³
